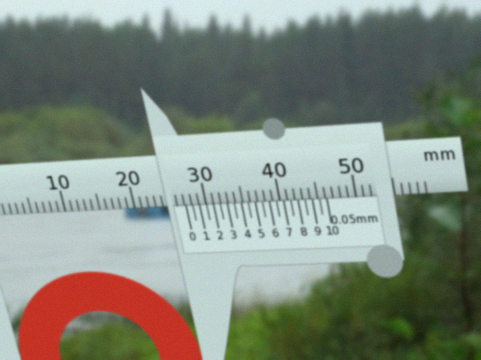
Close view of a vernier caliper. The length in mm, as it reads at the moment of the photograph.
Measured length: 27.2 mm
